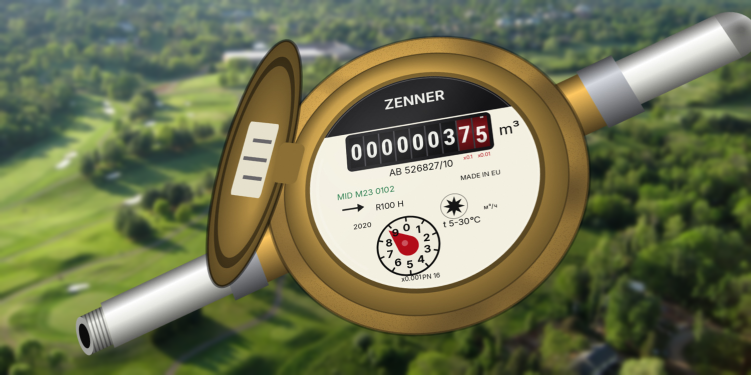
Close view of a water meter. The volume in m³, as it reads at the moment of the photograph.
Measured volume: 3.748 m³
